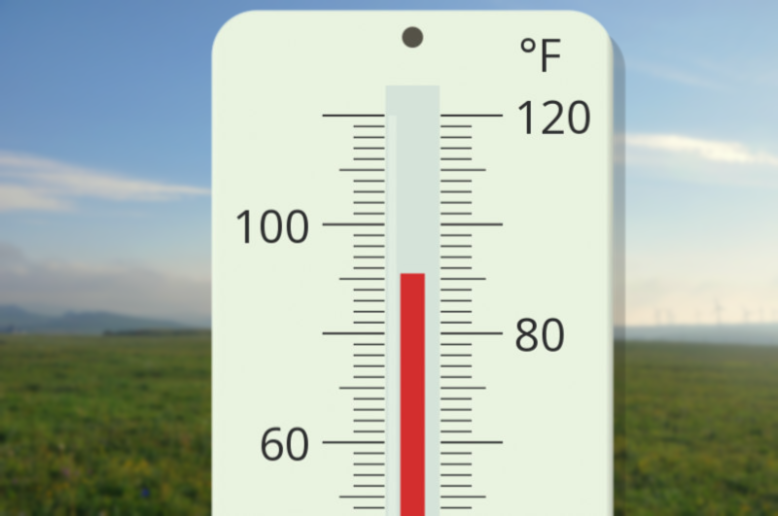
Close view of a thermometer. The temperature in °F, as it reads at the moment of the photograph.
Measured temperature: 91 °F
